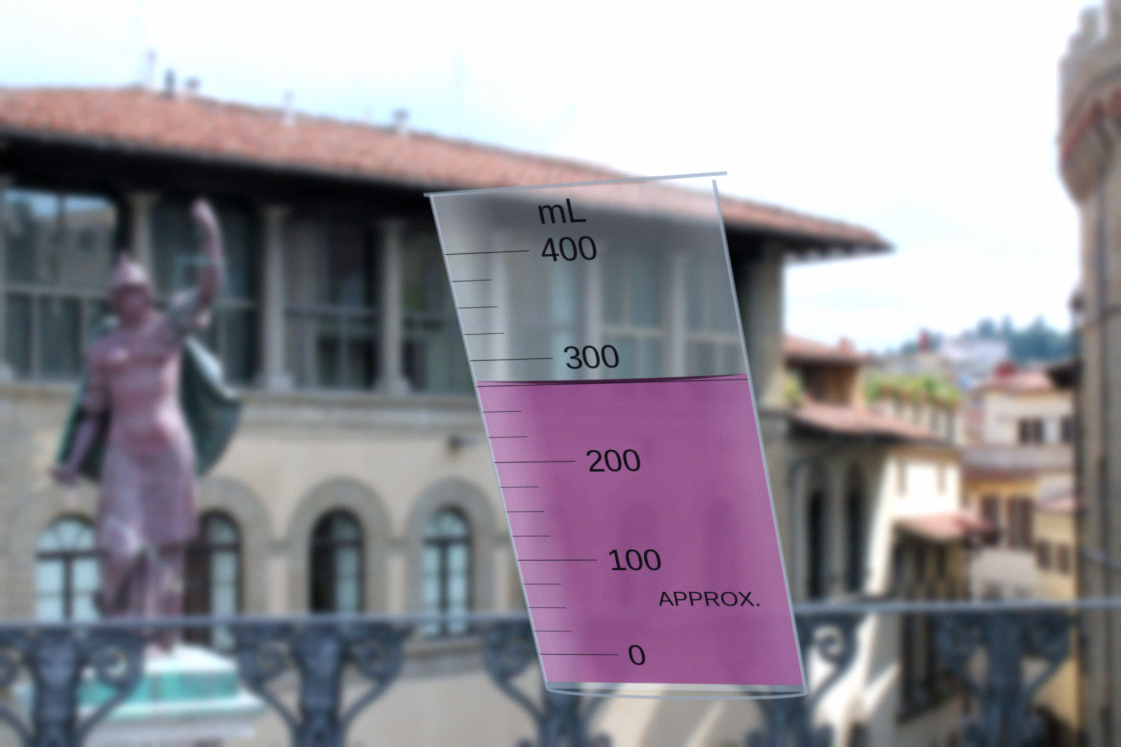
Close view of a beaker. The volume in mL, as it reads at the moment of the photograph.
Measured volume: 275 mL
